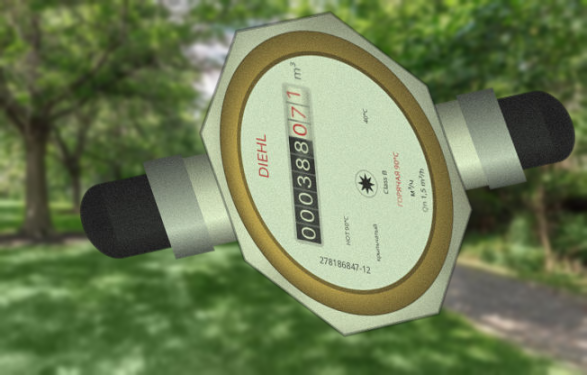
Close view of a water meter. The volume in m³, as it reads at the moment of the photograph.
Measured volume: 388.071 m³
